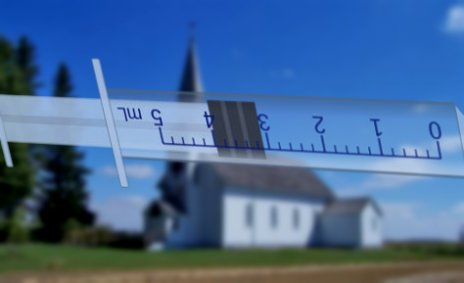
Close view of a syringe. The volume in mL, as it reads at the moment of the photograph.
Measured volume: 3.1 mL
